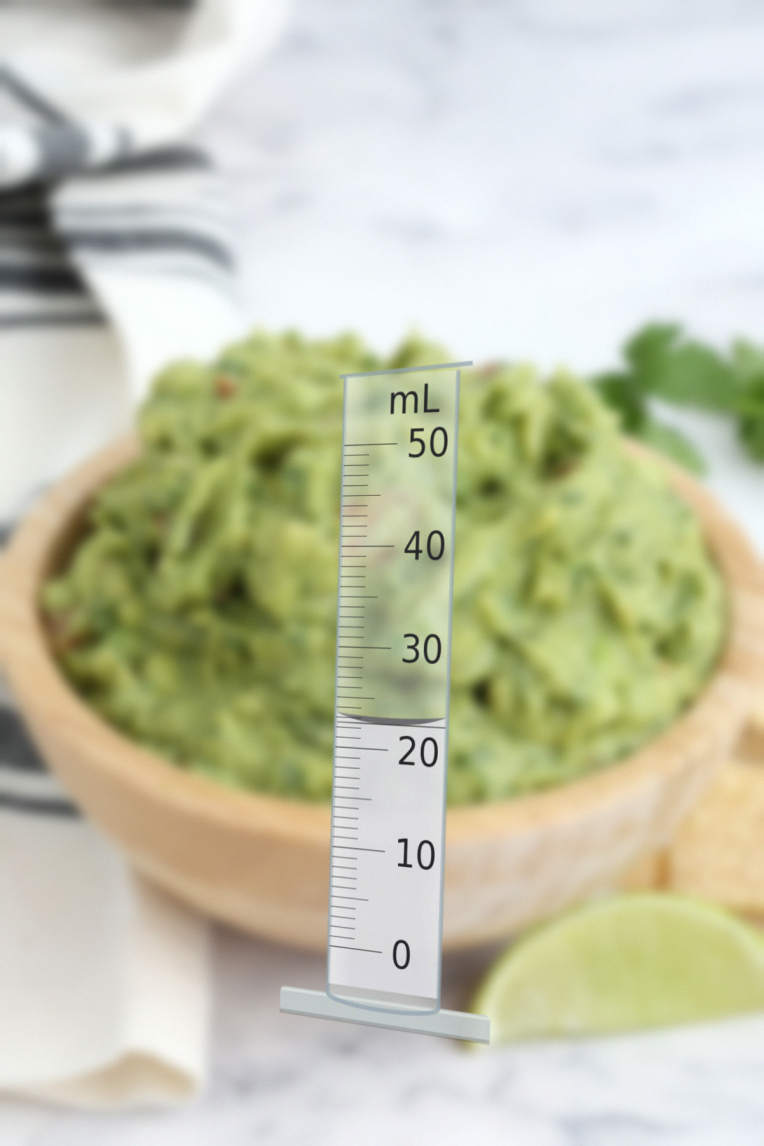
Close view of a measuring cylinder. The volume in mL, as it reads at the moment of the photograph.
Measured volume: 22.5 mL
